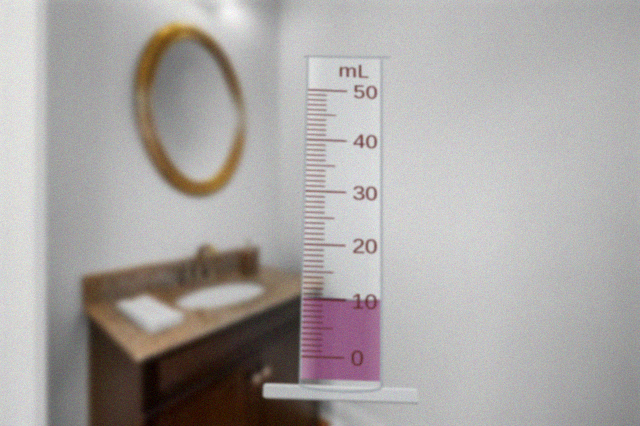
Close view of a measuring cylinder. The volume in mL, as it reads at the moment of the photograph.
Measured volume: 10 mL
